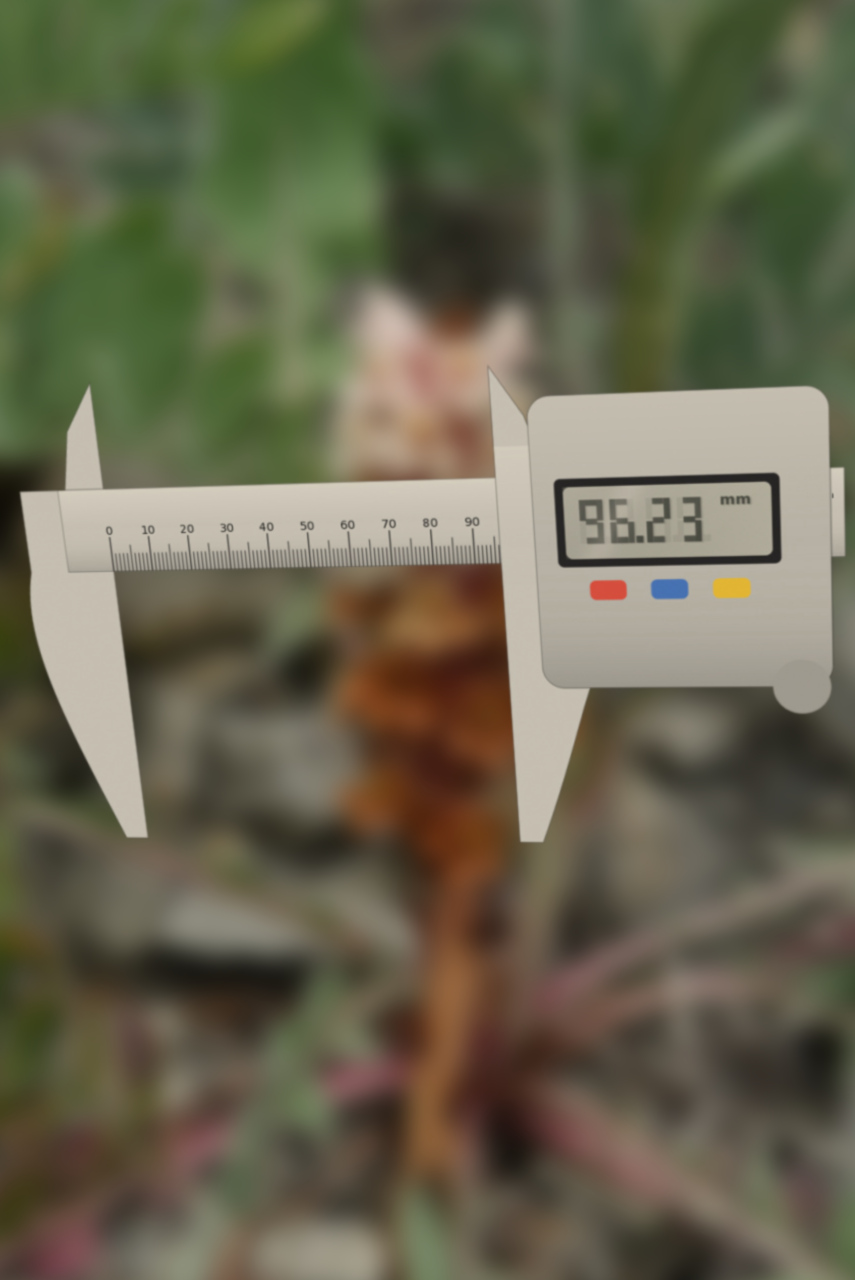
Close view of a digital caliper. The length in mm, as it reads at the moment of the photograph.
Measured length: 96.23 mm
